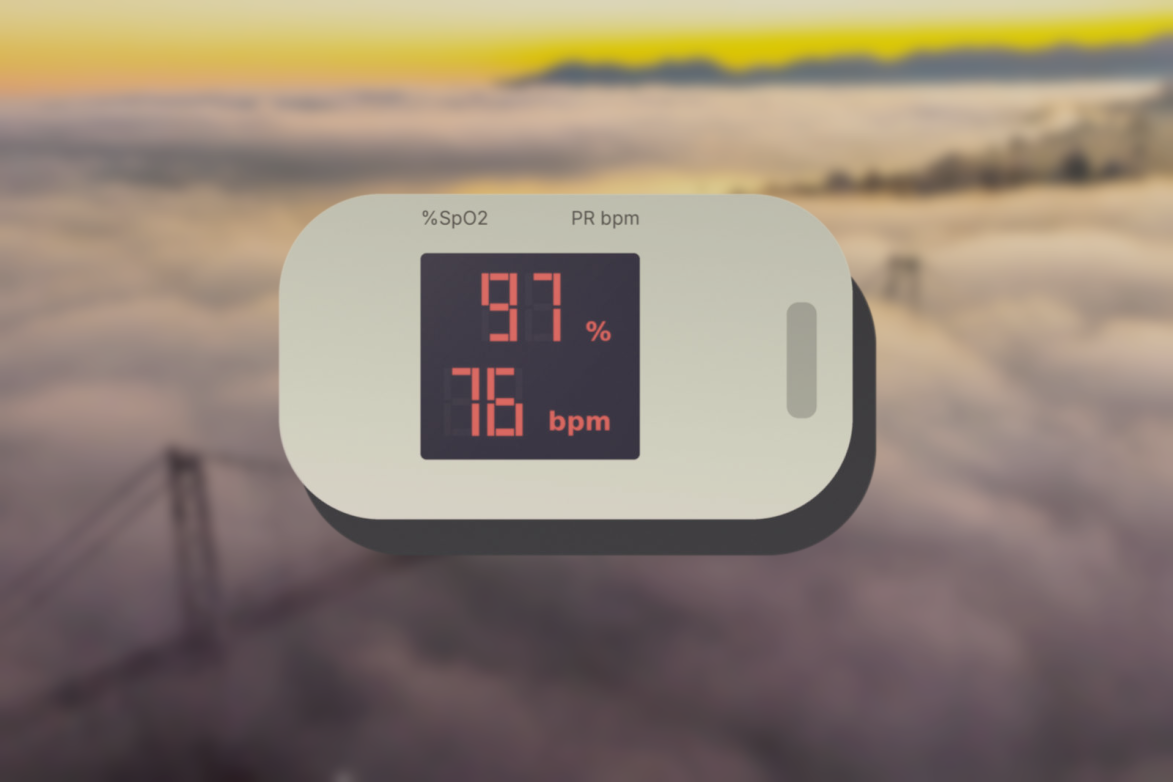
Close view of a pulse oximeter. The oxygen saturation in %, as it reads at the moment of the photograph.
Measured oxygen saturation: 97 %
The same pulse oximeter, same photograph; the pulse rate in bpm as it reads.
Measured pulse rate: 76 bpm
